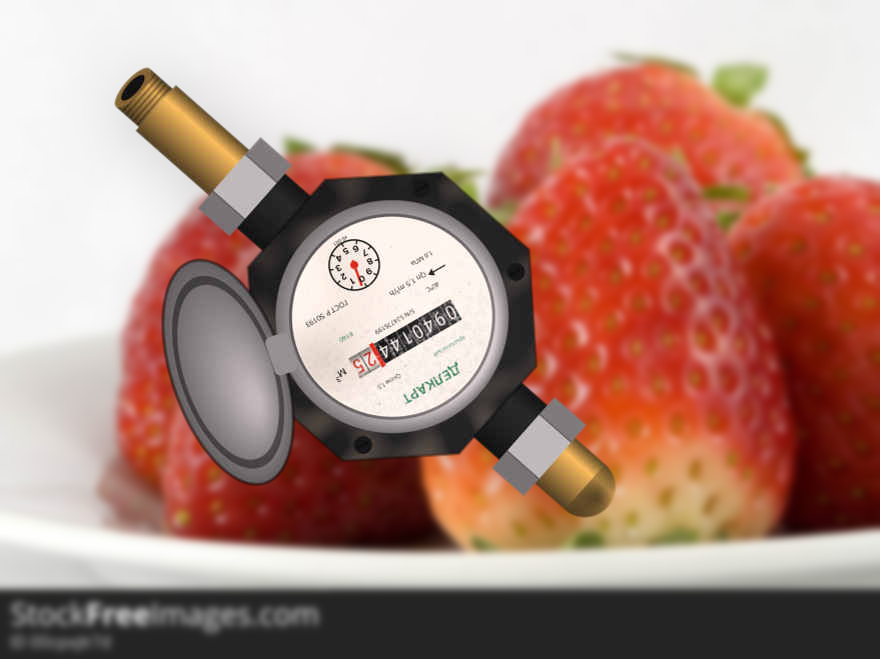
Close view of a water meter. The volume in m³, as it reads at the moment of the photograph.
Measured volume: 940144.250 m³
